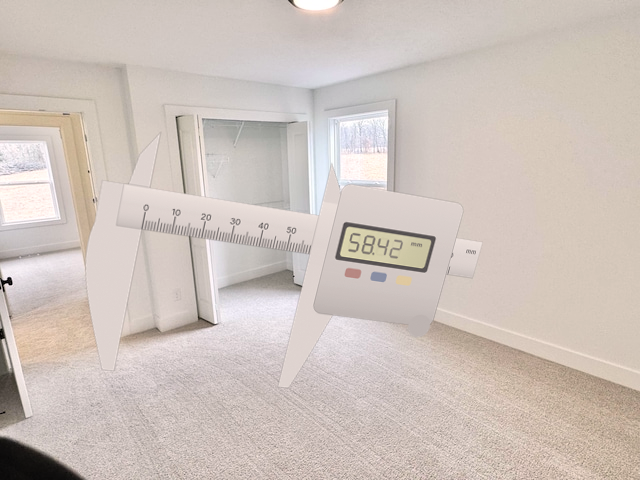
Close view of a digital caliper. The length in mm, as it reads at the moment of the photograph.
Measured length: 58.42 mm
